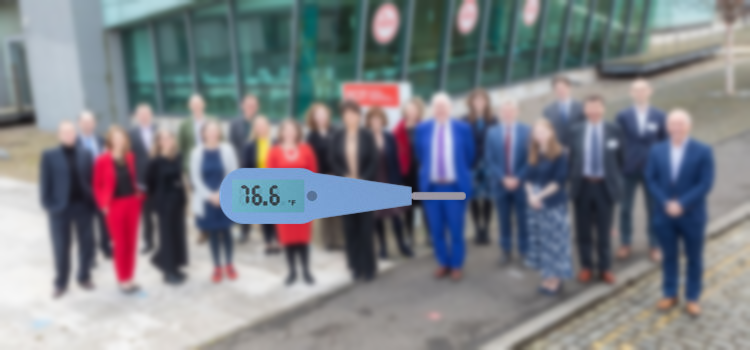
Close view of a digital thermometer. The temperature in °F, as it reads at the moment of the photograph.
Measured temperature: 76.6 °F
